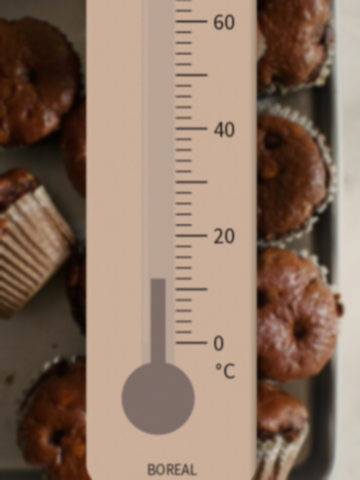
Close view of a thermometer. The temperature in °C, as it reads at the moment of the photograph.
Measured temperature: 12 °C
